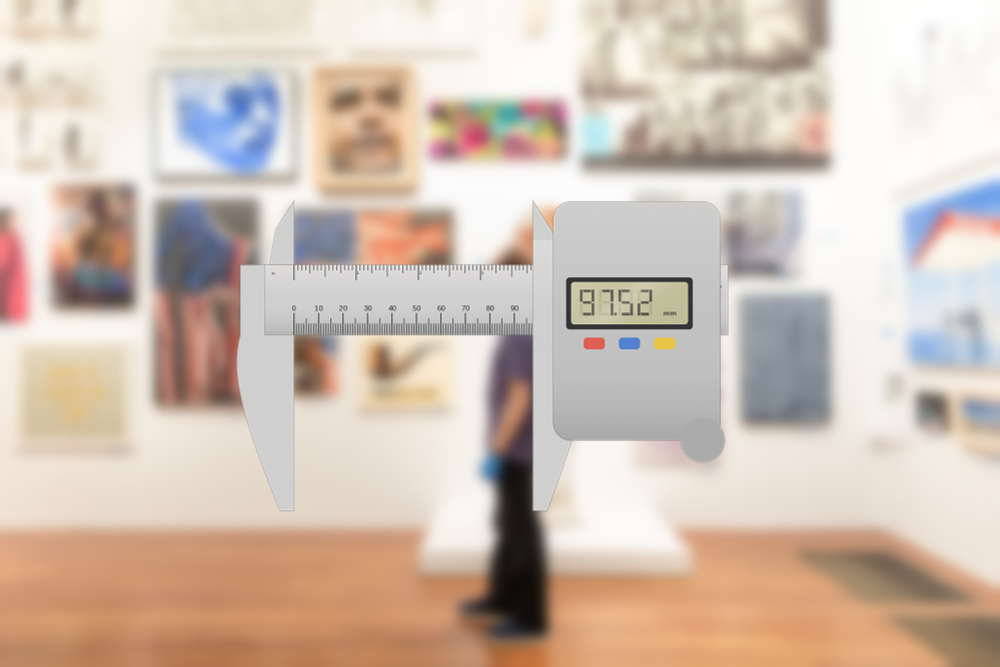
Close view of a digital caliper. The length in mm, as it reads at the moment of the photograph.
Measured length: 97.52 mm
